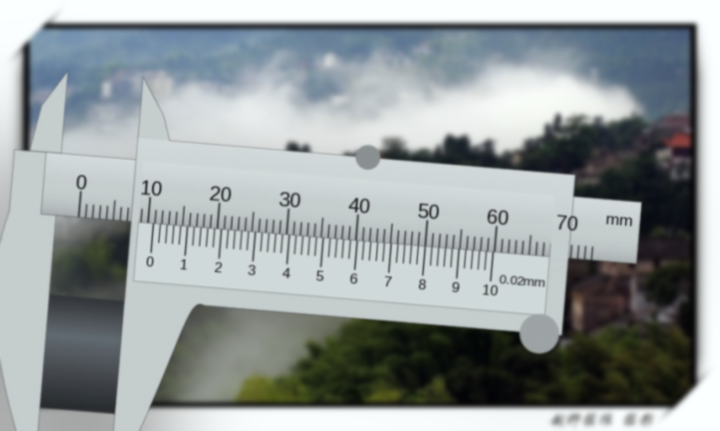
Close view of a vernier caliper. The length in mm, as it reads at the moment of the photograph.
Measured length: 10.8 mm
